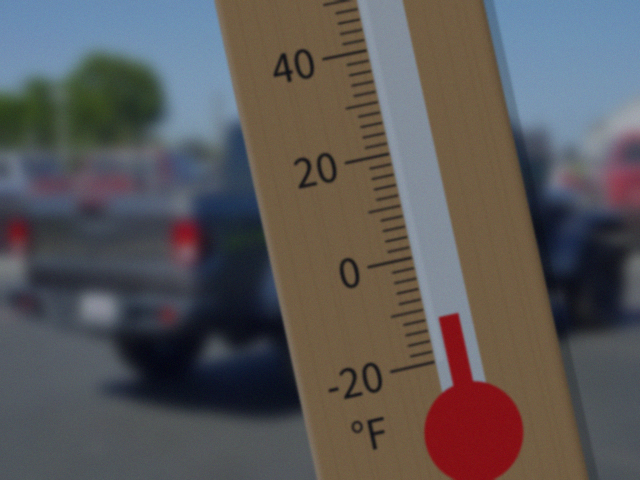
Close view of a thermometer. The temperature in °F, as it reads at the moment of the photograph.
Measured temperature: -12 °F
